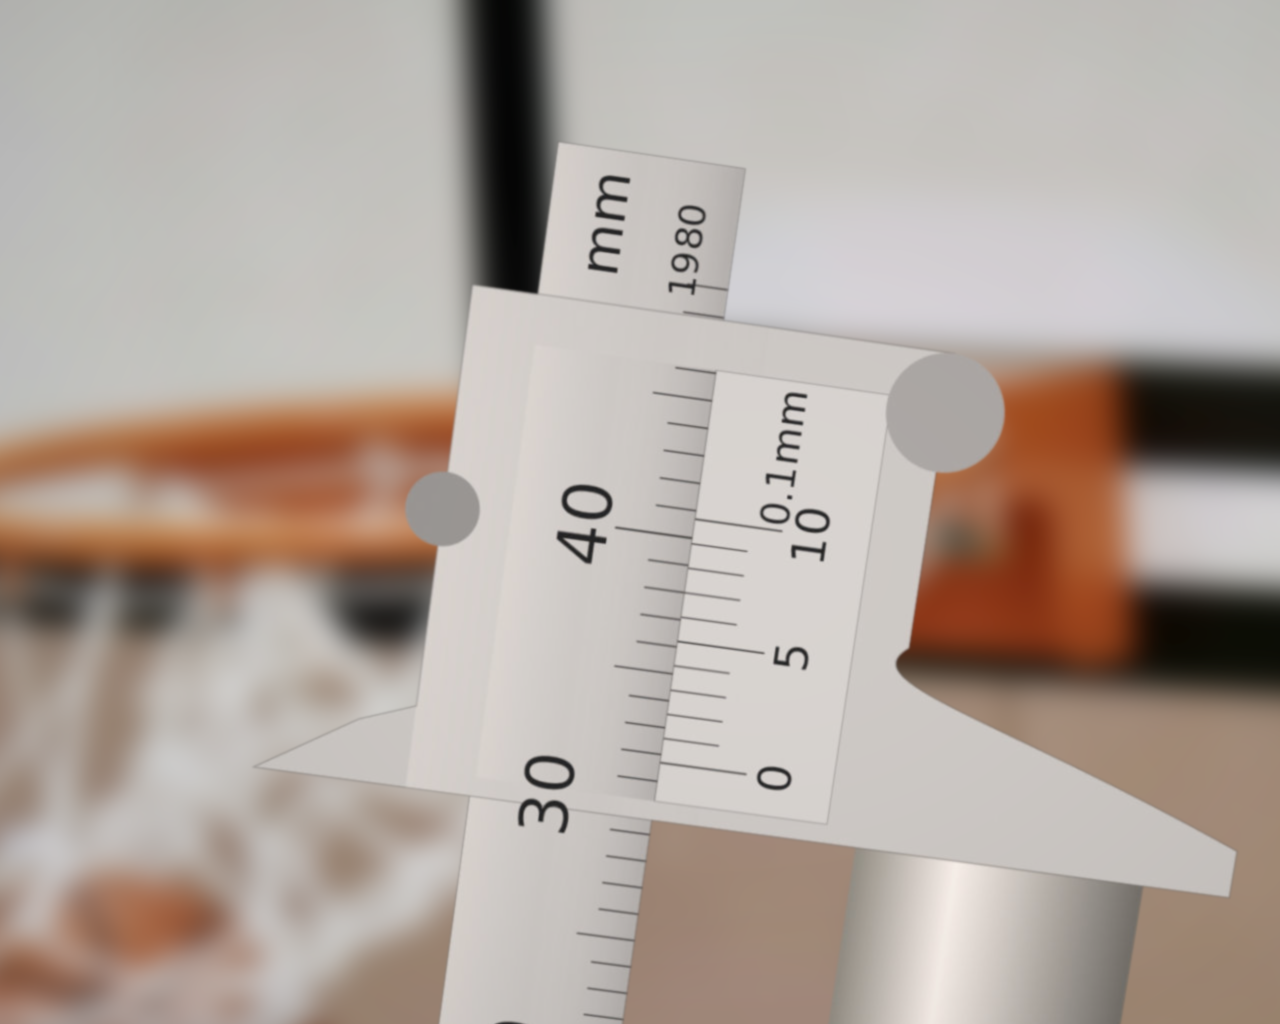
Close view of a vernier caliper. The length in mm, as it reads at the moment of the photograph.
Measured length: 31.7 mm
